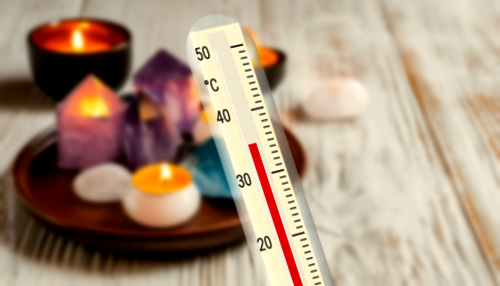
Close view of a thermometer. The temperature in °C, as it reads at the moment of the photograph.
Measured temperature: 35 °C
